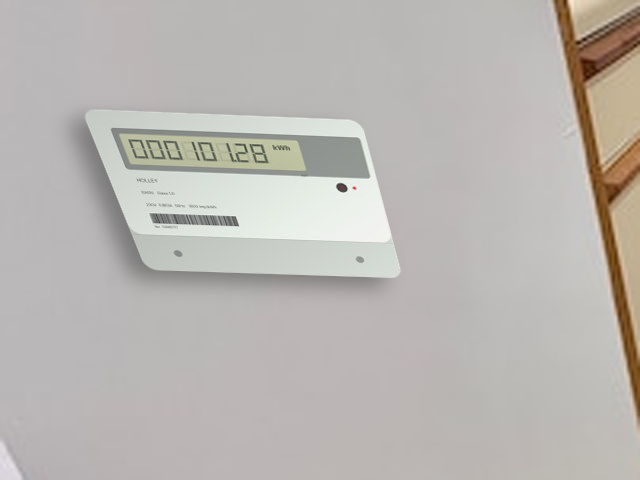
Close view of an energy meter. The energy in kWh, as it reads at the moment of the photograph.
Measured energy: 101.28 kWh
